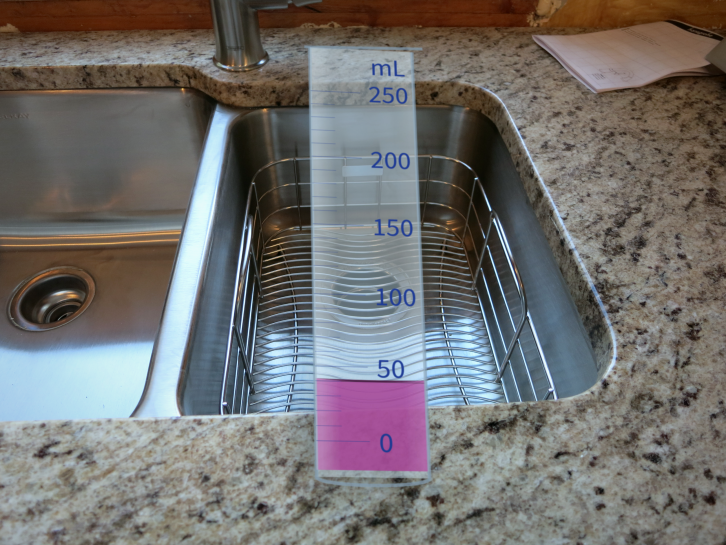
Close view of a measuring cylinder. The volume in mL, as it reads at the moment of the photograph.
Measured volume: 40 mL
